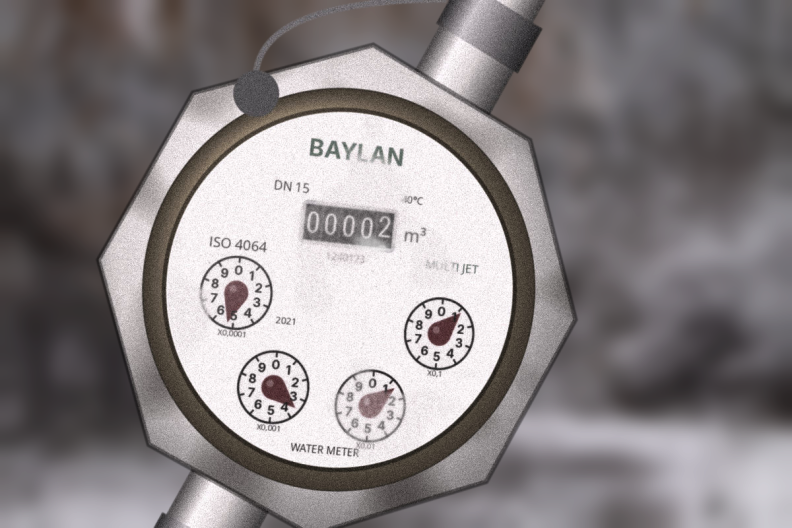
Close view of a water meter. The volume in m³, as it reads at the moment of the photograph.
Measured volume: 2.1135 m³
